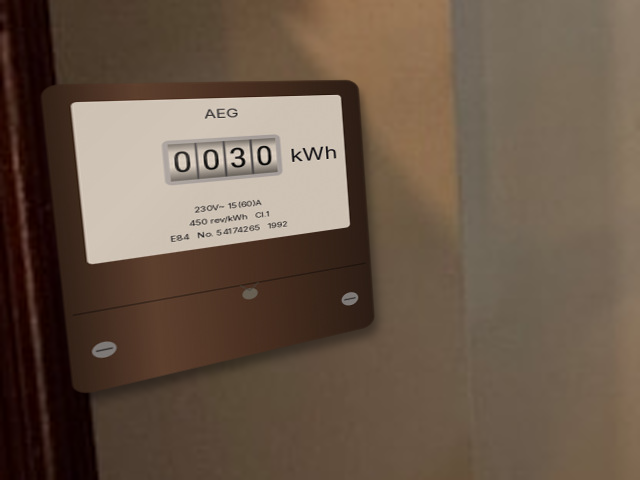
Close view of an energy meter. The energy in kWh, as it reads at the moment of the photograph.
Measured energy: 30 kWh
